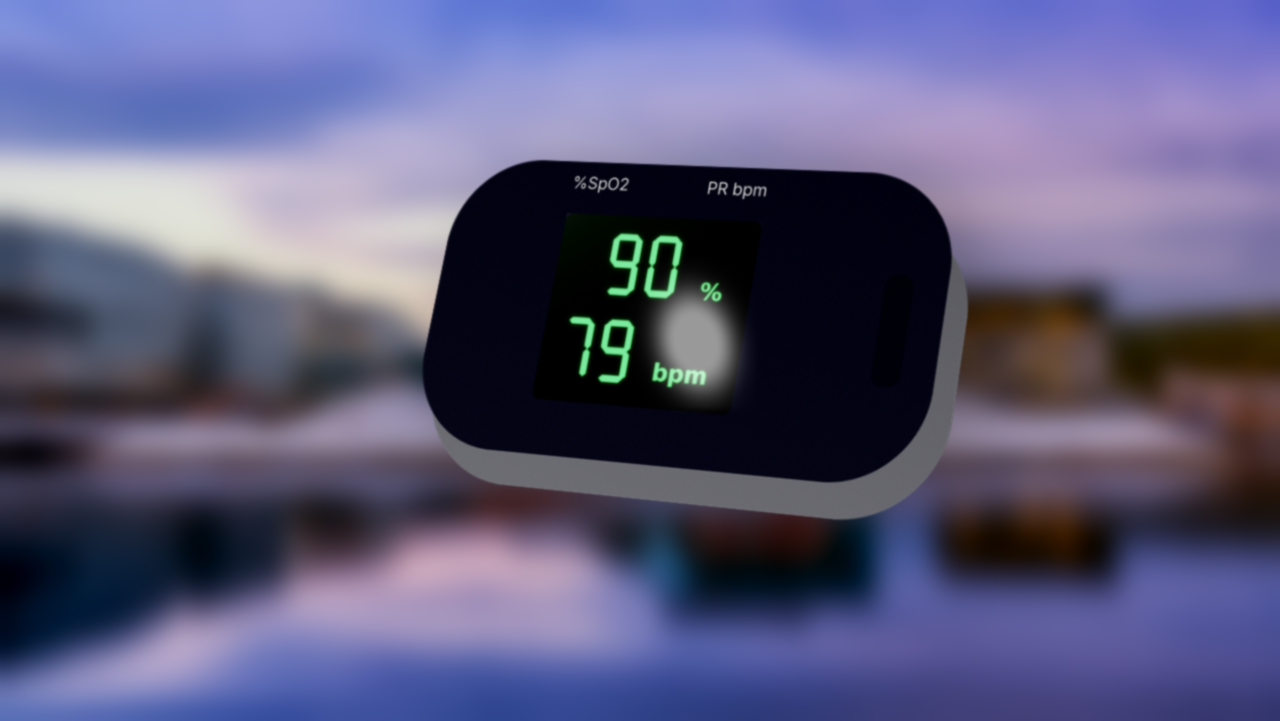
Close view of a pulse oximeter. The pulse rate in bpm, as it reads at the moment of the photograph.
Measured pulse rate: 79 bpm
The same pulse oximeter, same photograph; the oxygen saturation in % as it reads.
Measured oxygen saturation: 90 %
